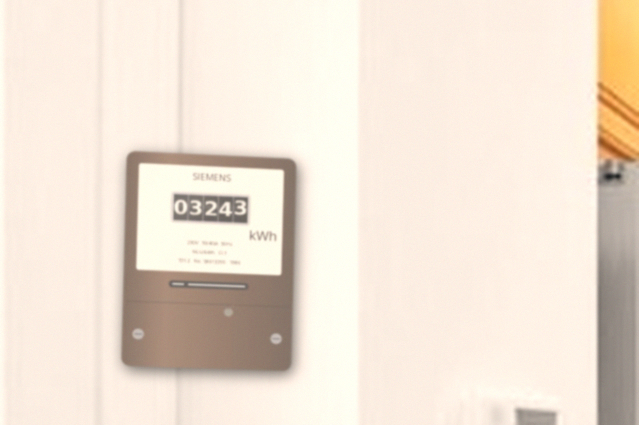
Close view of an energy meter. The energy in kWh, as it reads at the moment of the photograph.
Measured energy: 3243 kWh
